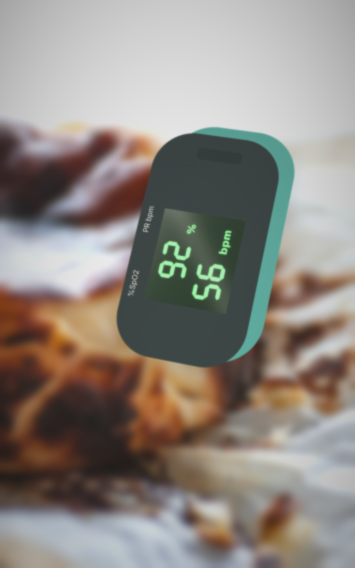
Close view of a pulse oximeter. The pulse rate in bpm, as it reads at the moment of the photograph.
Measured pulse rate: 56 bpm
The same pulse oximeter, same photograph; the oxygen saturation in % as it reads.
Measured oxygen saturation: 92 %
